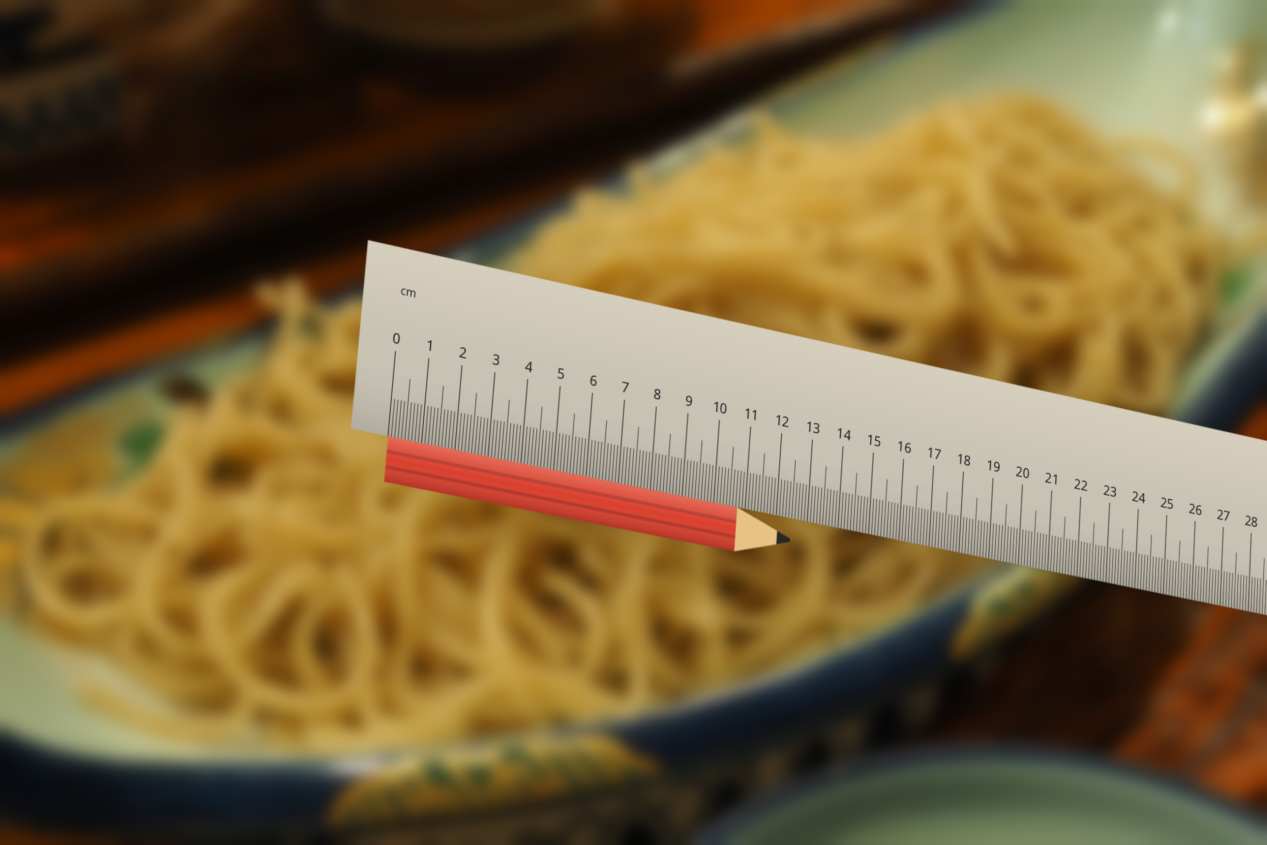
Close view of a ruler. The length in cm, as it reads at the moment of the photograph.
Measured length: 12.5 cm
